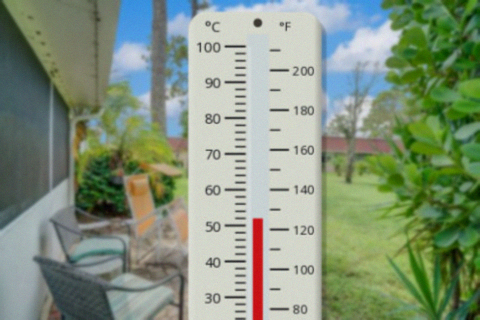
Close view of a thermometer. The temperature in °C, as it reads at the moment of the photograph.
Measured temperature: 52 °C
